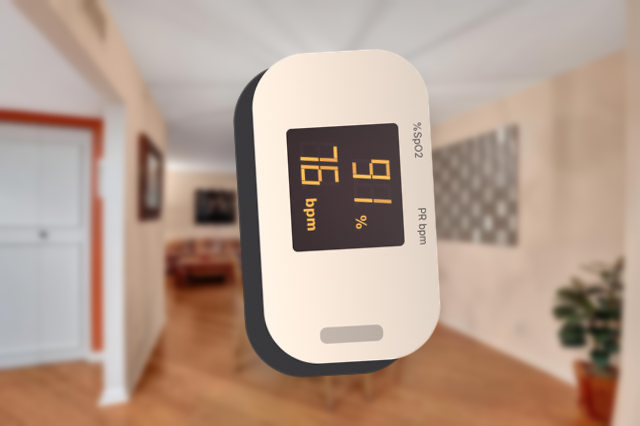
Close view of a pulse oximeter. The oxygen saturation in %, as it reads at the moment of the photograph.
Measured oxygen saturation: 91 %
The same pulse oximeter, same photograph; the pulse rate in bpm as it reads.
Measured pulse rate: 76 bpm
